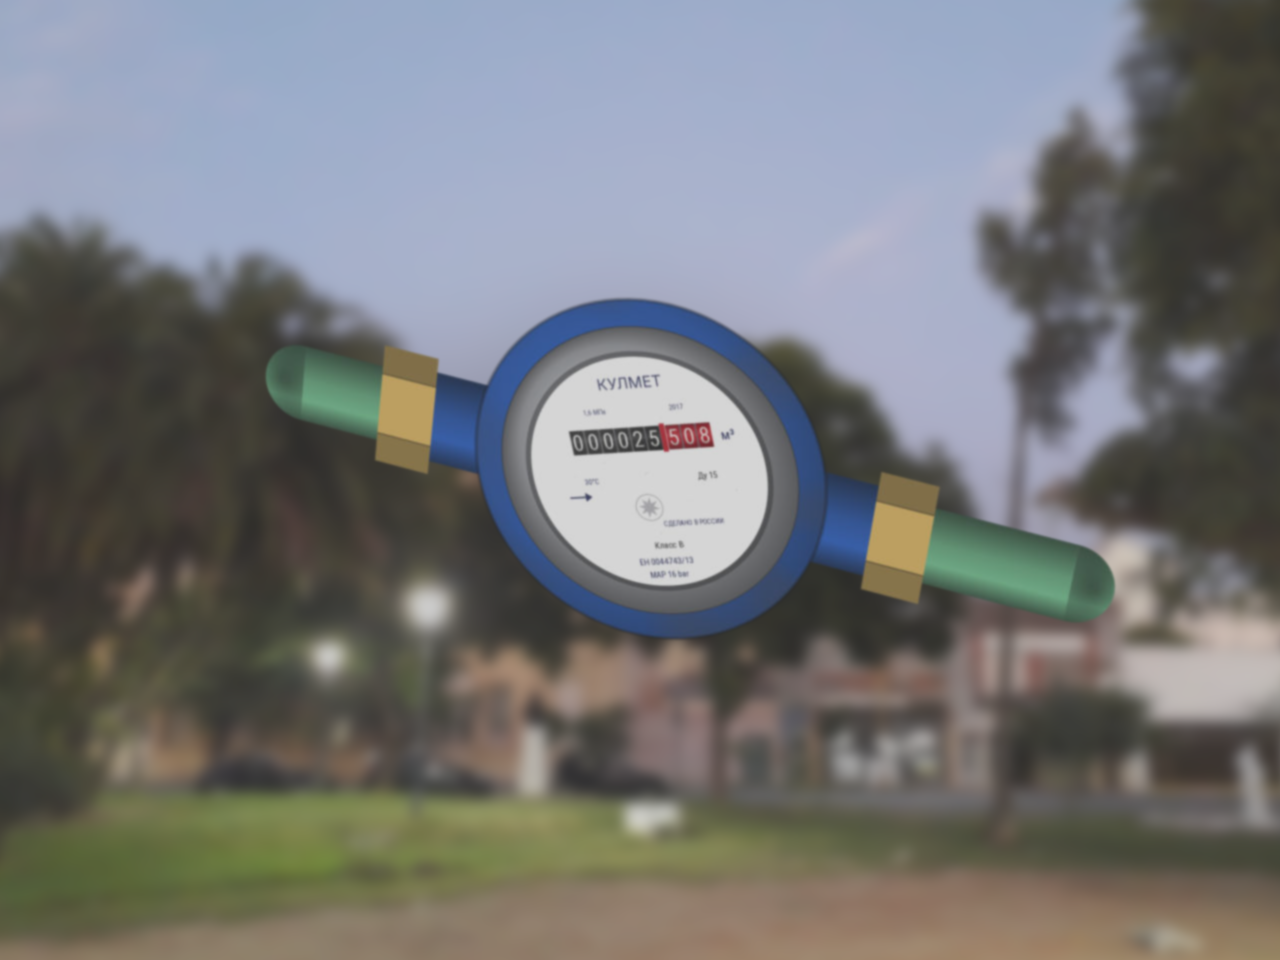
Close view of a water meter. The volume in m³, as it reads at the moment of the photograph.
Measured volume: 25.508 m³
